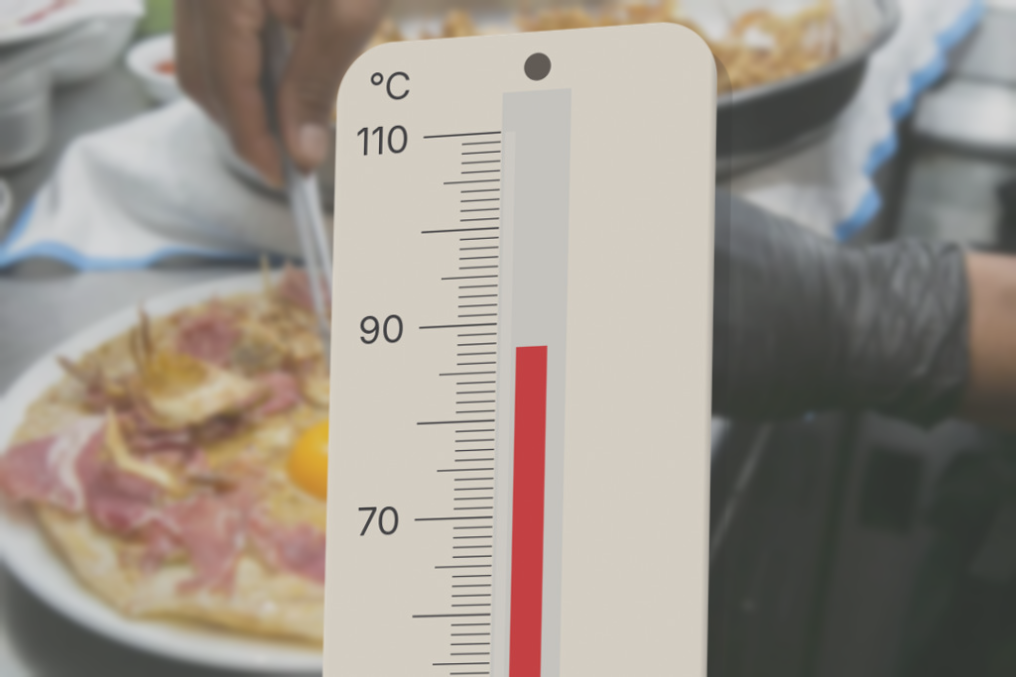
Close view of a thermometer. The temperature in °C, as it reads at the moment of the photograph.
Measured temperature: 87.5 °C
